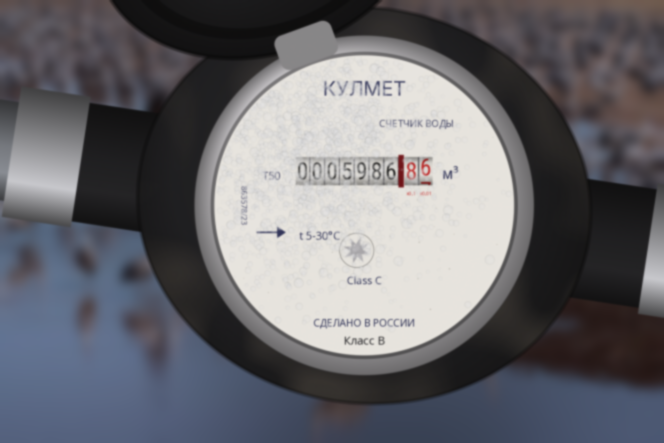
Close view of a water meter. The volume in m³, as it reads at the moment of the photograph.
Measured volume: 5986.86 m³
